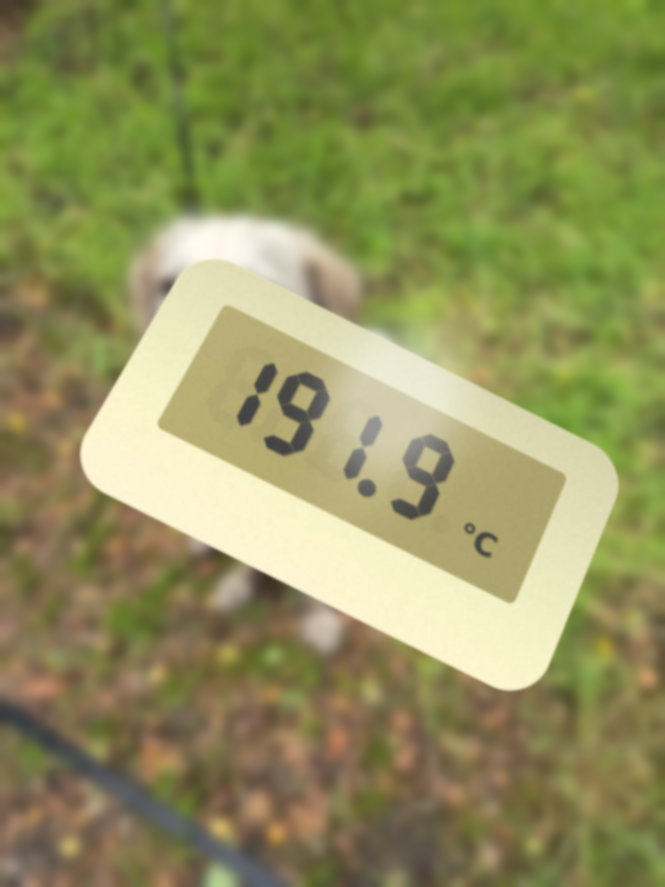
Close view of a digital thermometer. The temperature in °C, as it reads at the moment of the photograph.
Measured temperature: 191.9 °C
